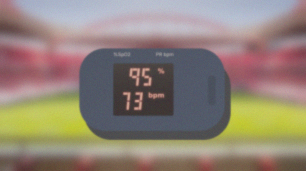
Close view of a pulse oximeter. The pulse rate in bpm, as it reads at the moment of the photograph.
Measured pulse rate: 73 bpm
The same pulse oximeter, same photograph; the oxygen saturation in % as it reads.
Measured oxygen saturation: 95 %
